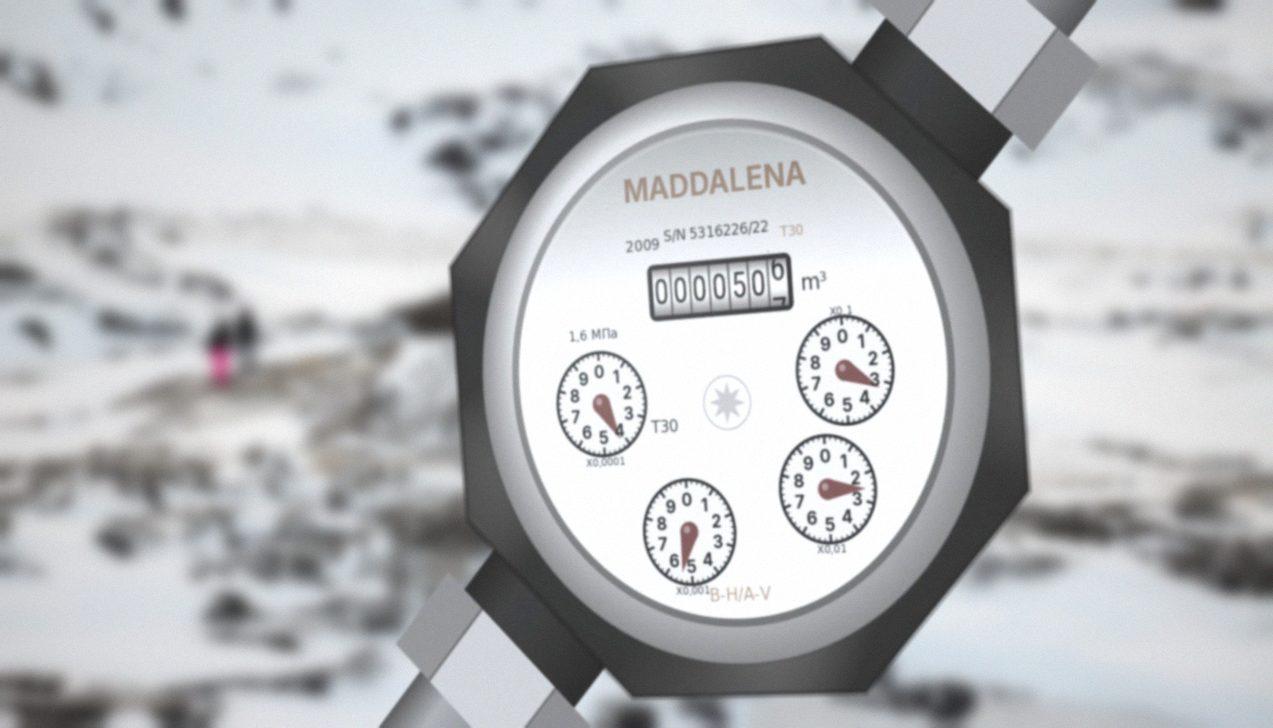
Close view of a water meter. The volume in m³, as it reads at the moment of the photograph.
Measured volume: 506.3254 m³
